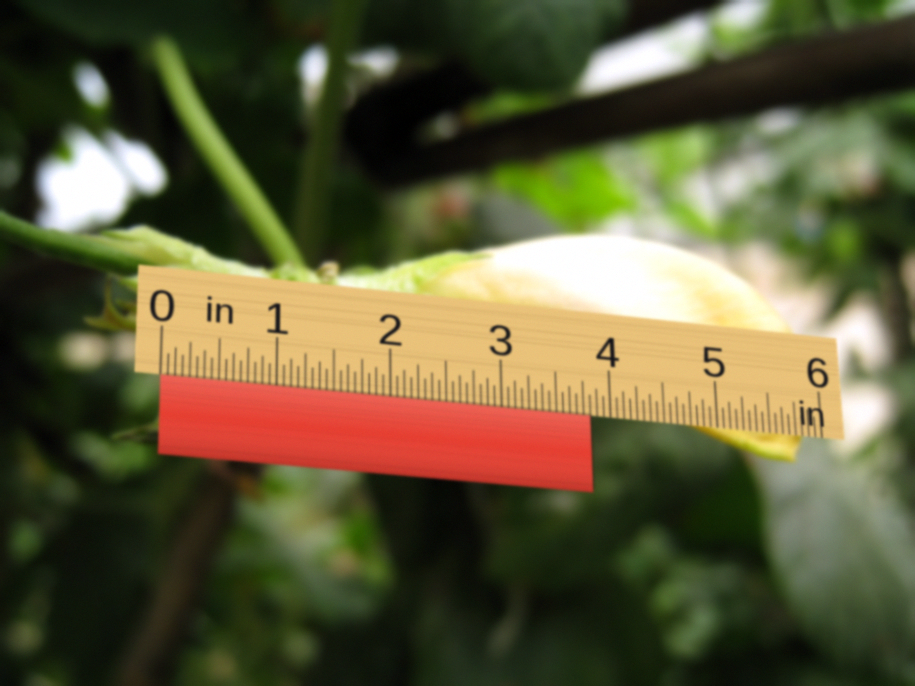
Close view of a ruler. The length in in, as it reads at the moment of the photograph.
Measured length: 3.8125 in
